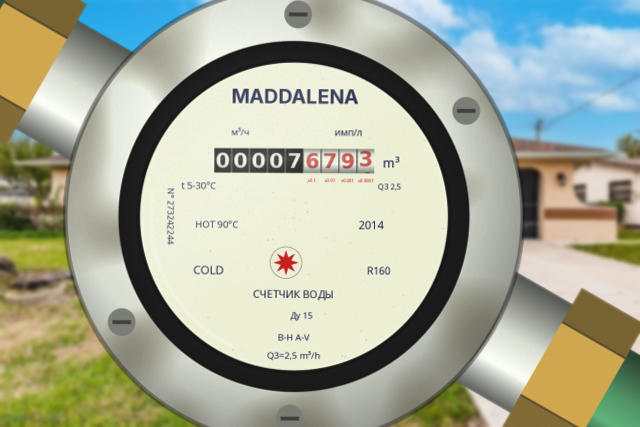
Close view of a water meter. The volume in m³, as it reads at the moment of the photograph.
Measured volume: 7.6793 m³
